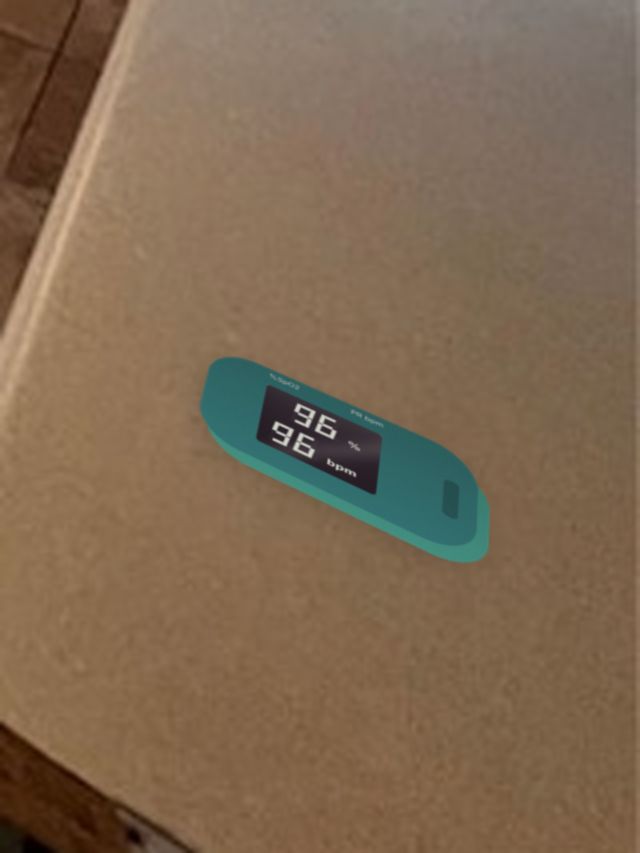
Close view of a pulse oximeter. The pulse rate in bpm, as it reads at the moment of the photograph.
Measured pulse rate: 96 bpm
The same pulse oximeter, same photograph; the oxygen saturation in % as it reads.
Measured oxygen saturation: 96 %
